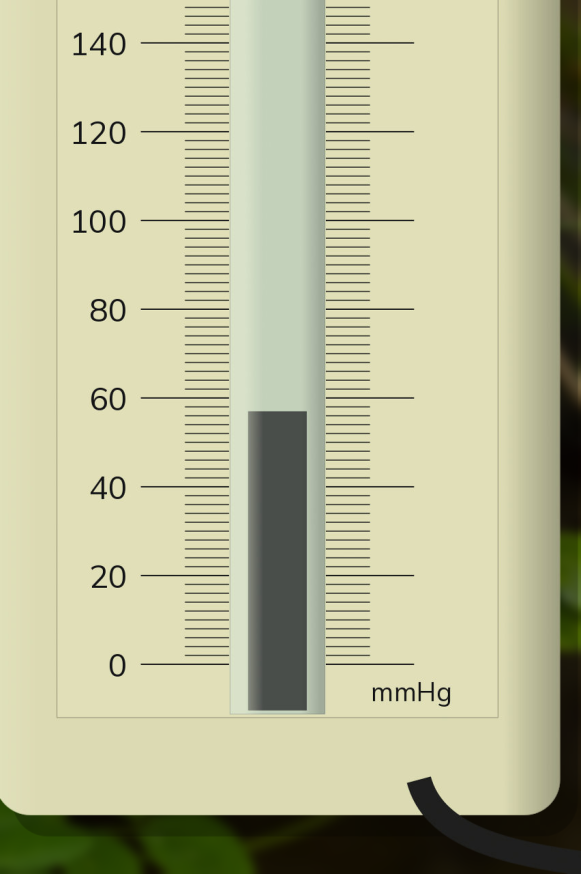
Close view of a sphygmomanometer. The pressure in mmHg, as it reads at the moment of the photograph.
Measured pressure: 57 mmHg
